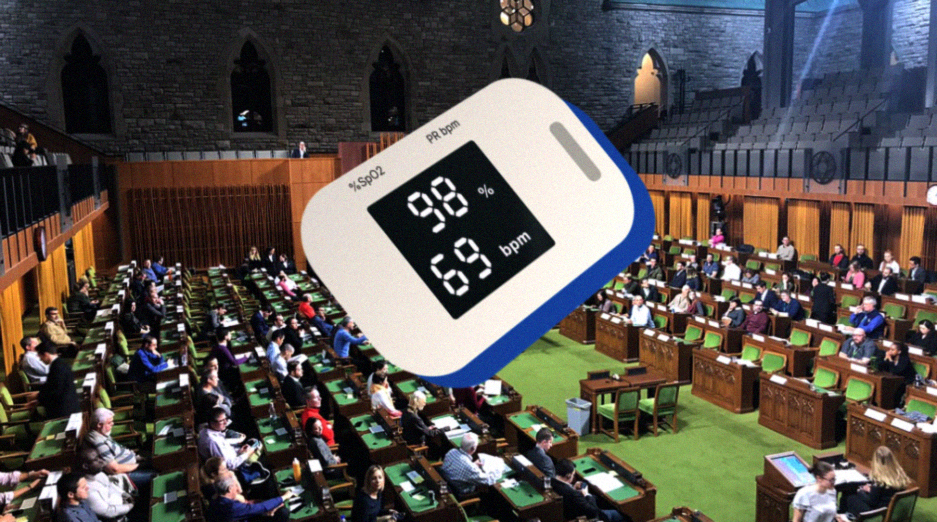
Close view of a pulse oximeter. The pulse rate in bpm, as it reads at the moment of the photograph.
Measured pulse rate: 69 bpm
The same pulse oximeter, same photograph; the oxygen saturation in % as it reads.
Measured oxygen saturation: 98 %
